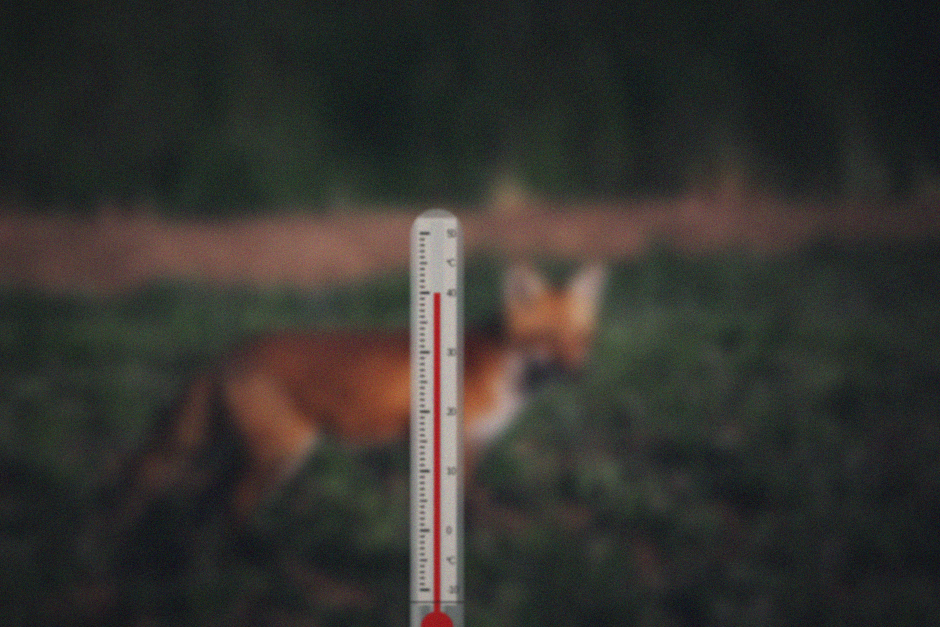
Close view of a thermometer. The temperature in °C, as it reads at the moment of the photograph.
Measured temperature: 40 °C
